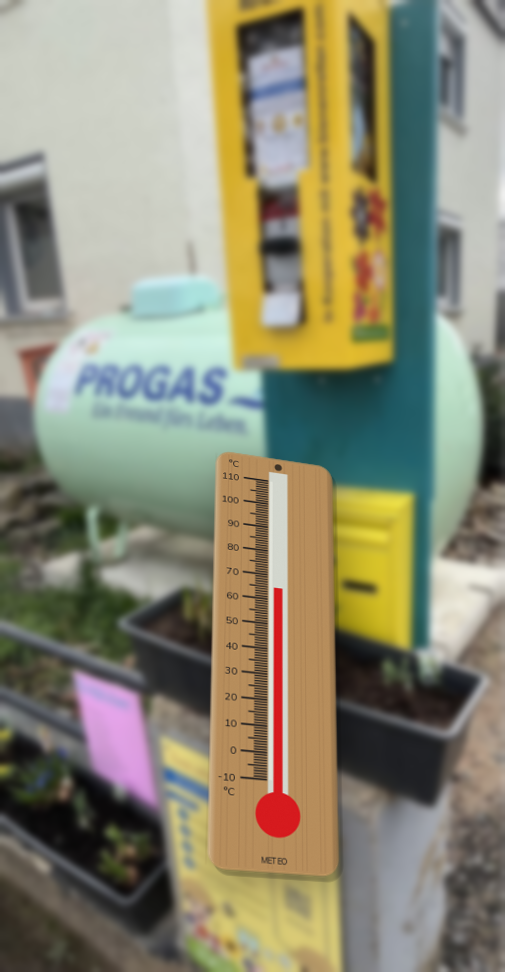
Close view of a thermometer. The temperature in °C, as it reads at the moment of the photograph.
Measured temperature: 65 °C
